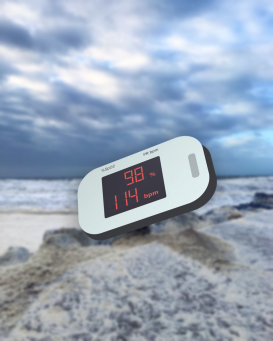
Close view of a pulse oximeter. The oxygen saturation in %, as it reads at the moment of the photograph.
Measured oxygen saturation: 98 %
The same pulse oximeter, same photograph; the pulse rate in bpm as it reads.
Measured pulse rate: 114 bpm
